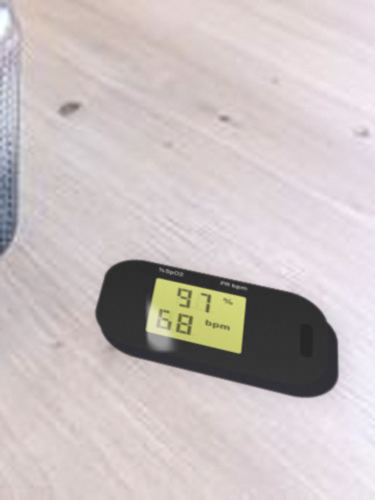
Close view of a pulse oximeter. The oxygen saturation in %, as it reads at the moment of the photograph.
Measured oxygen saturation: 97 %
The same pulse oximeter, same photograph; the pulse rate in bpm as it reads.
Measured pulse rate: 68 bpm
